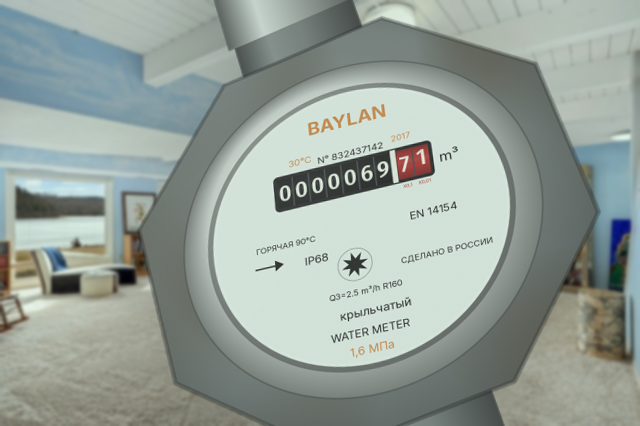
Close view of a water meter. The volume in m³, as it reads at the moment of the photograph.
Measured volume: 69.71 m³
